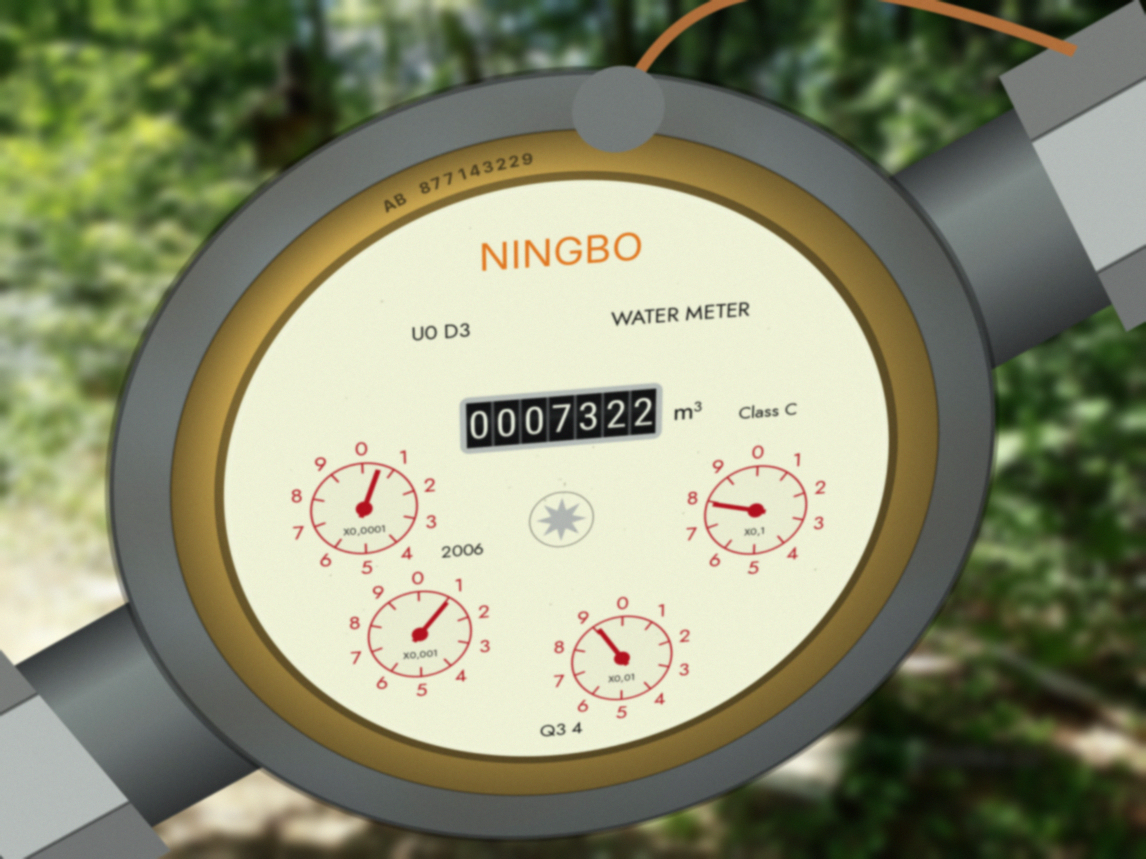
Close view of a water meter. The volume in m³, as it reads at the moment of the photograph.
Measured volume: 7322.7910 m³
